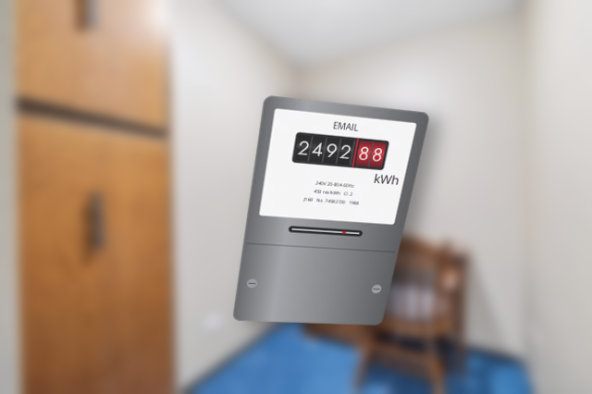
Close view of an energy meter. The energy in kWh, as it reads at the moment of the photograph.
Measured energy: 2492.88 kWh
